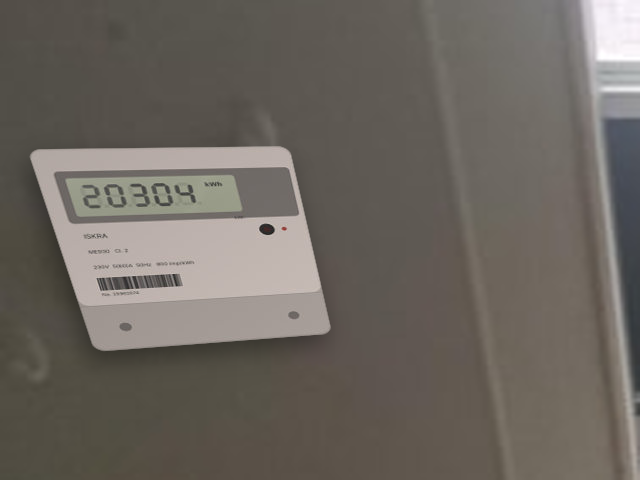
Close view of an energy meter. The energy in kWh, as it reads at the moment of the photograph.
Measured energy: 20304 kWh
